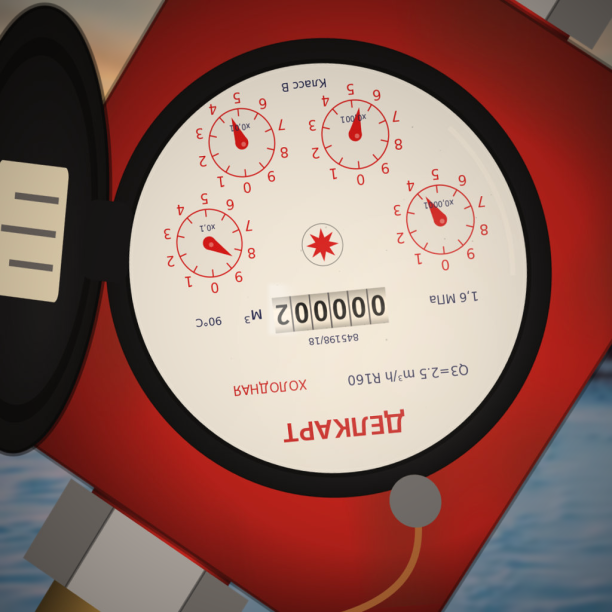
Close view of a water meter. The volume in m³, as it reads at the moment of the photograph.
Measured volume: 2.8454 m³
